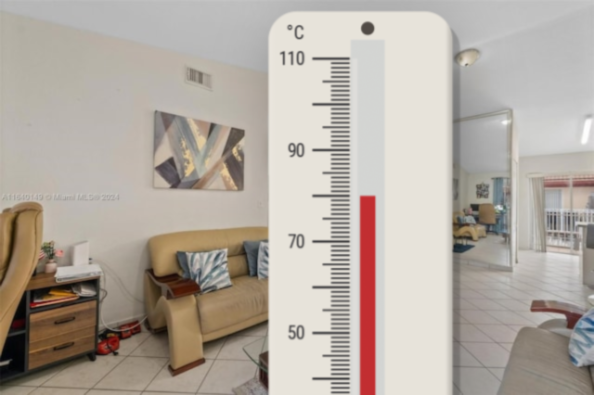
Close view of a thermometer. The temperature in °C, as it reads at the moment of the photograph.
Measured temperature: 80 °C
